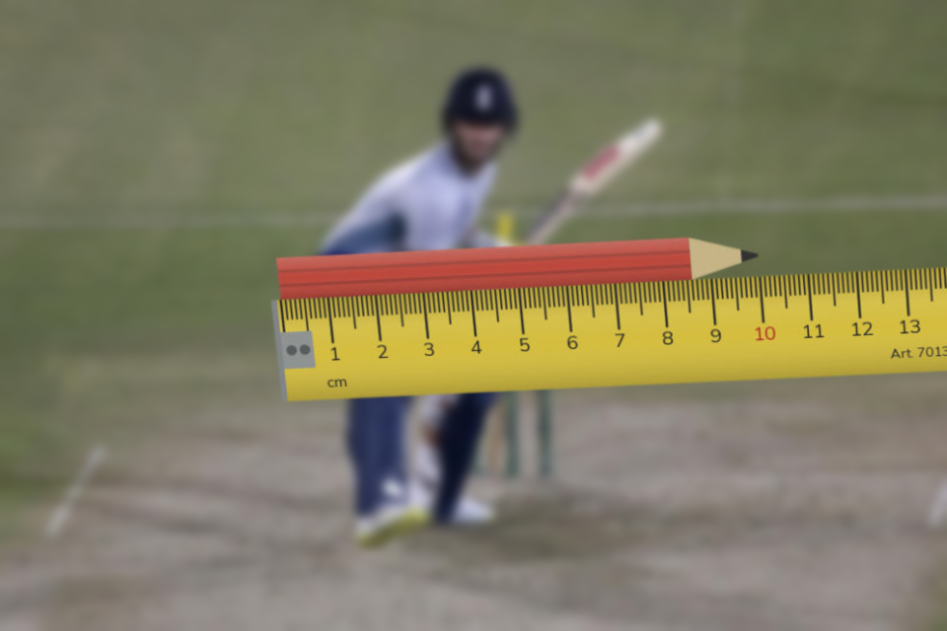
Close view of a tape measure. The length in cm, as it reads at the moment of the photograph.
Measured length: 10 cm
